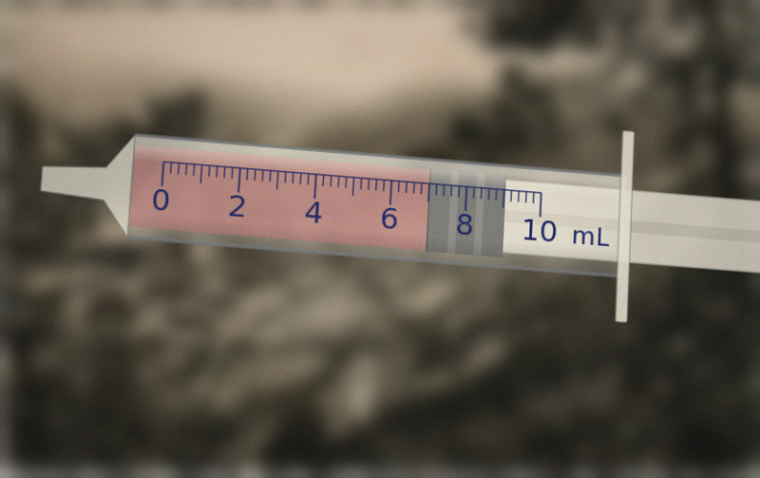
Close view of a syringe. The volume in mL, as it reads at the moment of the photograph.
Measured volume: 7 mL
